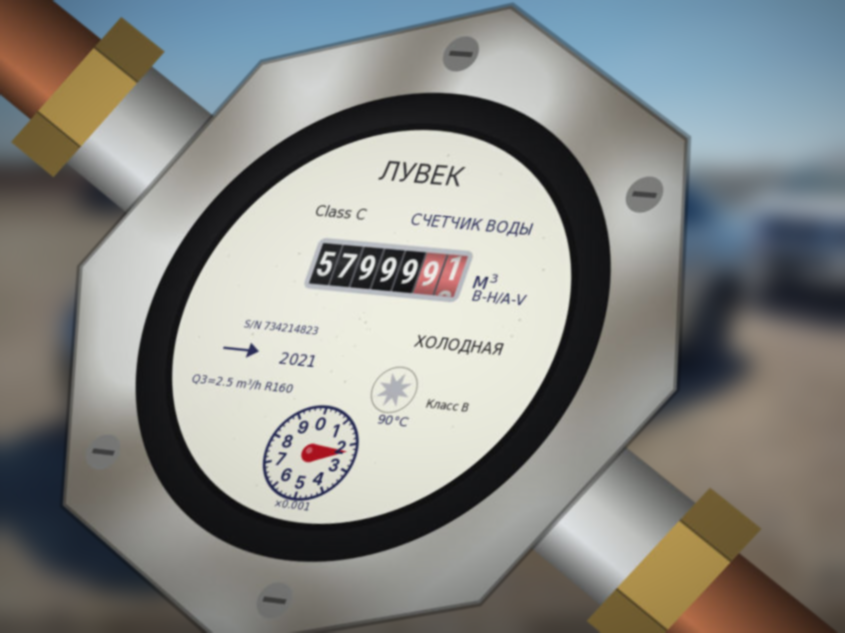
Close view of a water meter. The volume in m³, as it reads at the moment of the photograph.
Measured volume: 57999.912 m³
